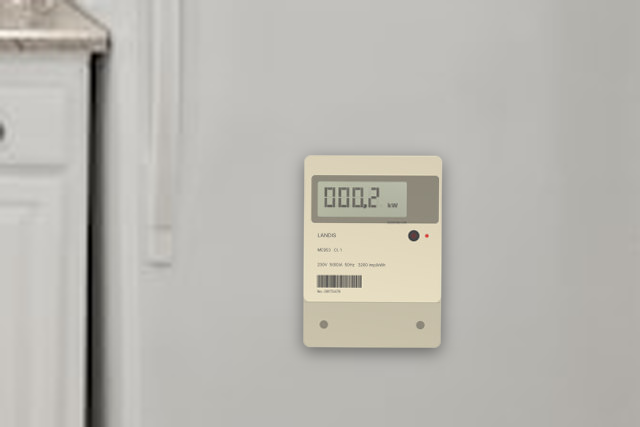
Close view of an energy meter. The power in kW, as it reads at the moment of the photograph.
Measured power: 0.2 kW
